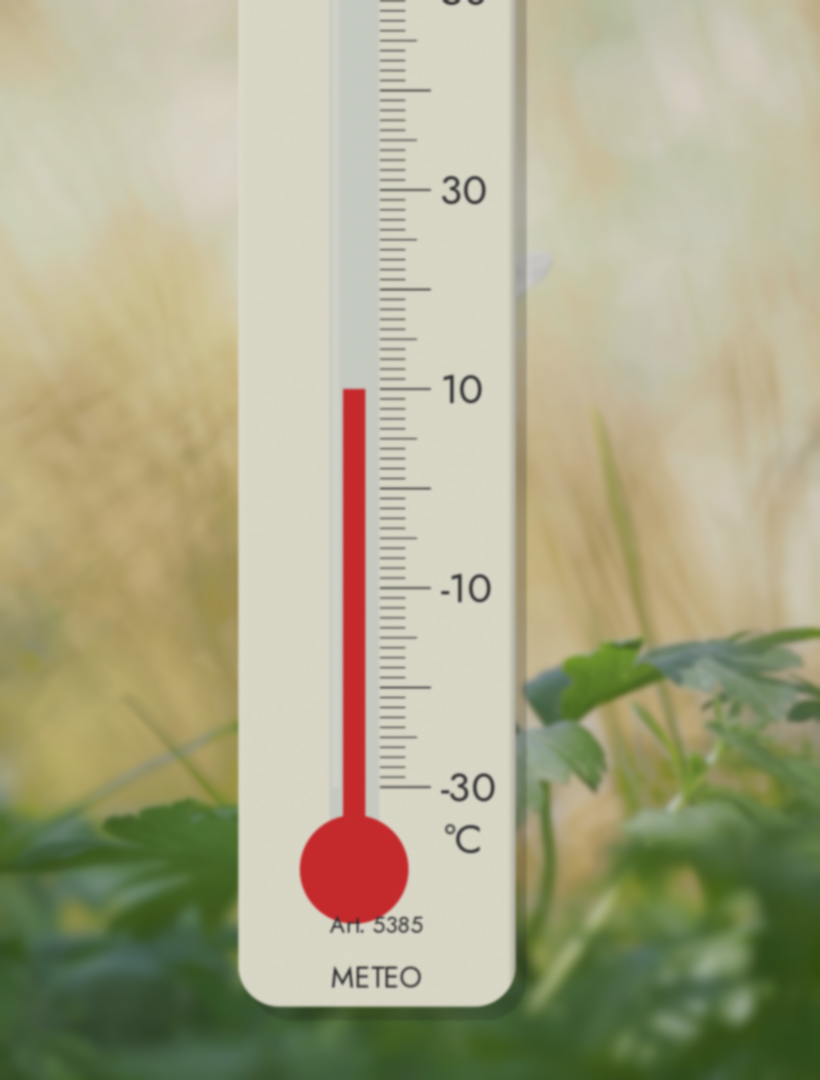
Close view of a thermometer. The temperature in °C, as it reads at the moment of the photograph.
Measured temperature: 10 °C
